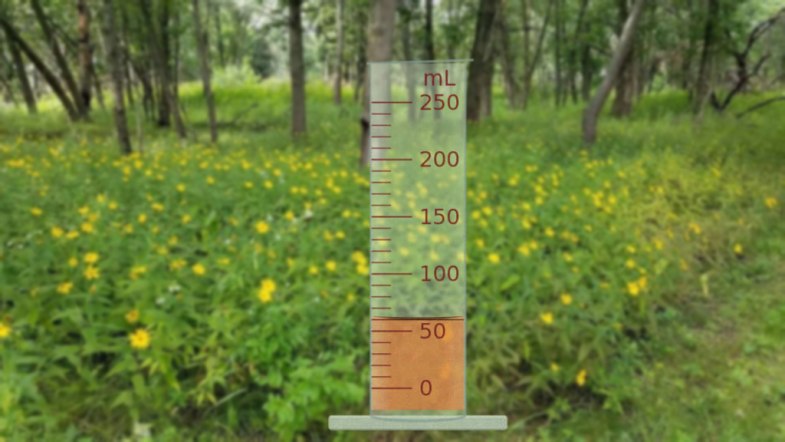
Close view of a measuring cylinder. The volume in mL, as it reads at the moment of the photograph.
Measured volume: 60 mL
